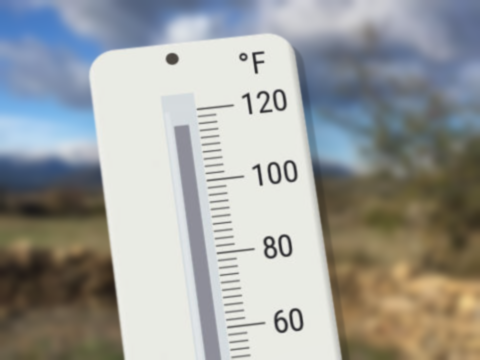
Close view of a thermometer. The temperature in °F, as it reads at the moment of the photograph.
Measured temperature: 116 °F
